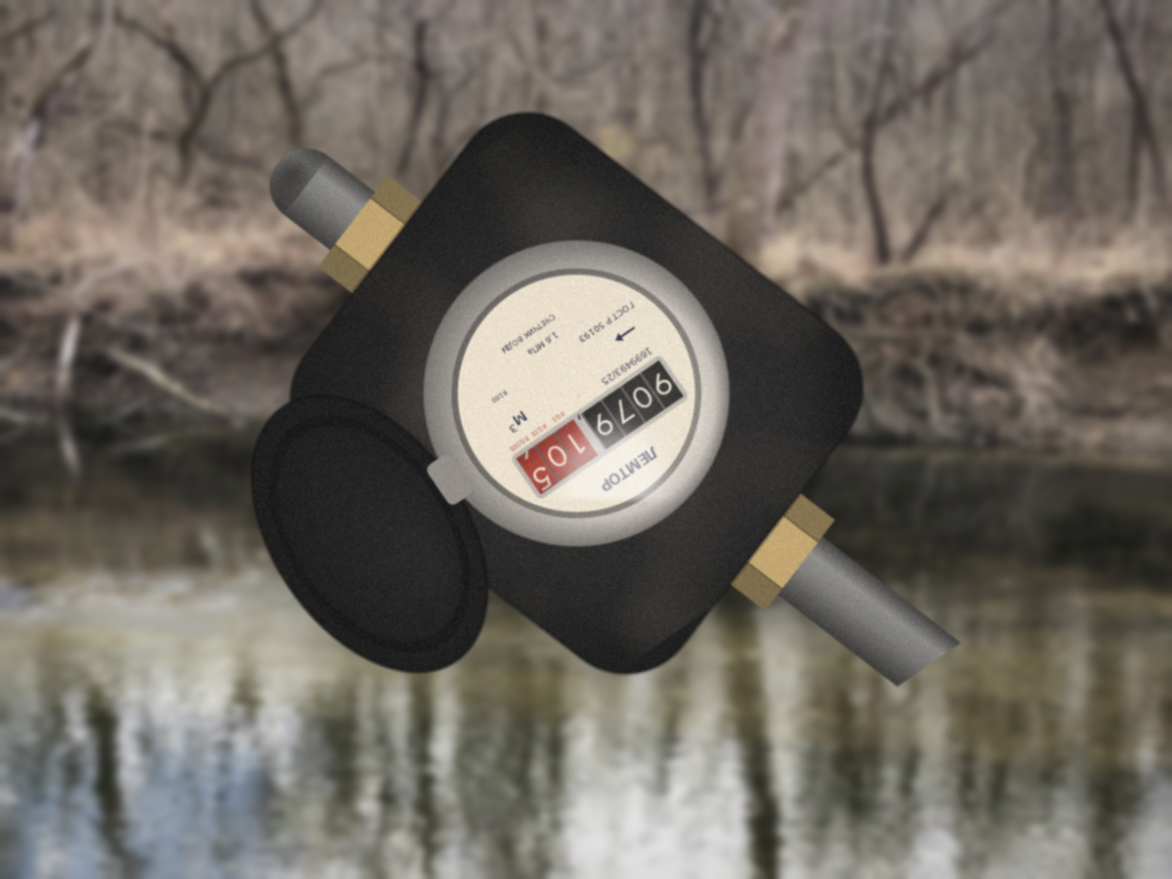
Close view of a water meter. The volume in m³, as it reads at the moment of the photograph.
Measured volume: 9079.105 m³
